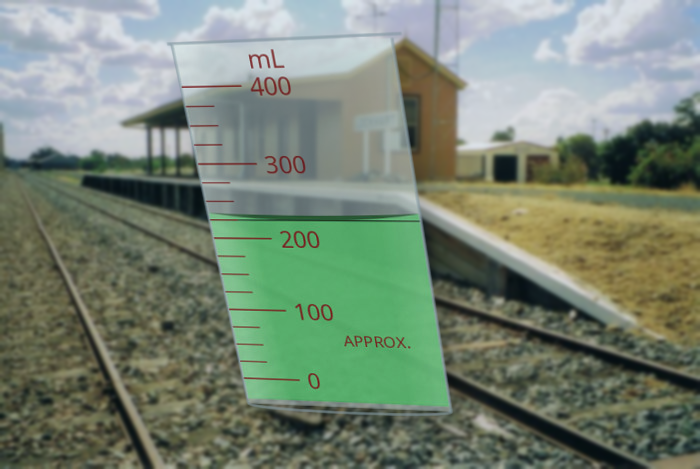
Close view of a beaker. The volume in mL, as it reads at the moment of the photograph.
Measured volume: 225 mL
